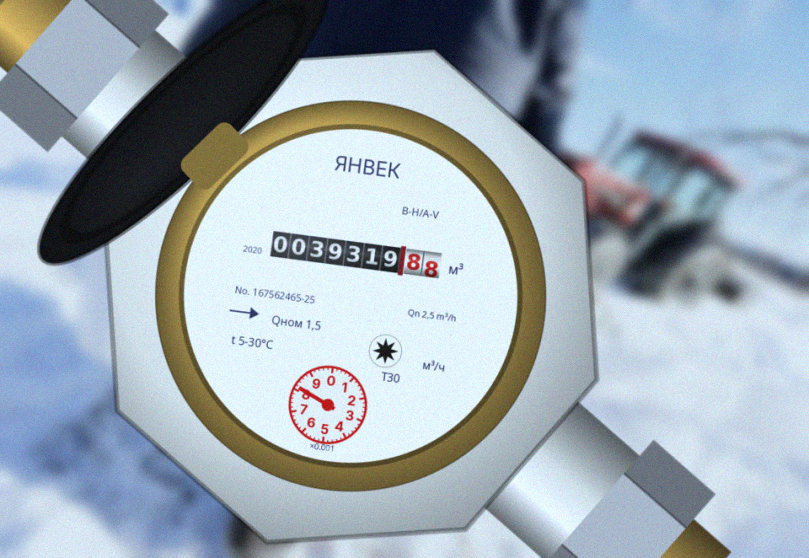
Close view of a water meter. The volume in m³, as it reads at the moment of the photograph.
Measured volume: 39319.878 m³
